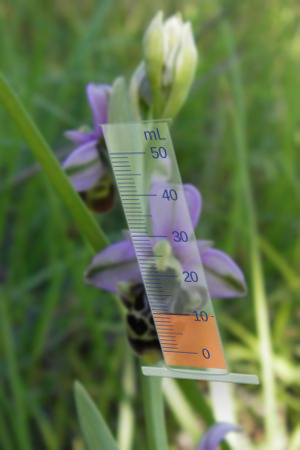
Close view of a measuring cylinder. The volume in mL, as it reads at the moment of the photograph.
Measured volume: 10 mL
